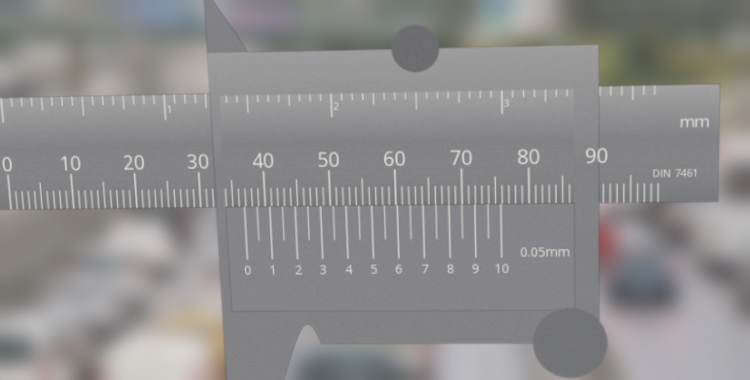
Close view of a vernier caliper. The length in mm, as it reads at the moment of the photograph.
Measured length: 36.8 mm
